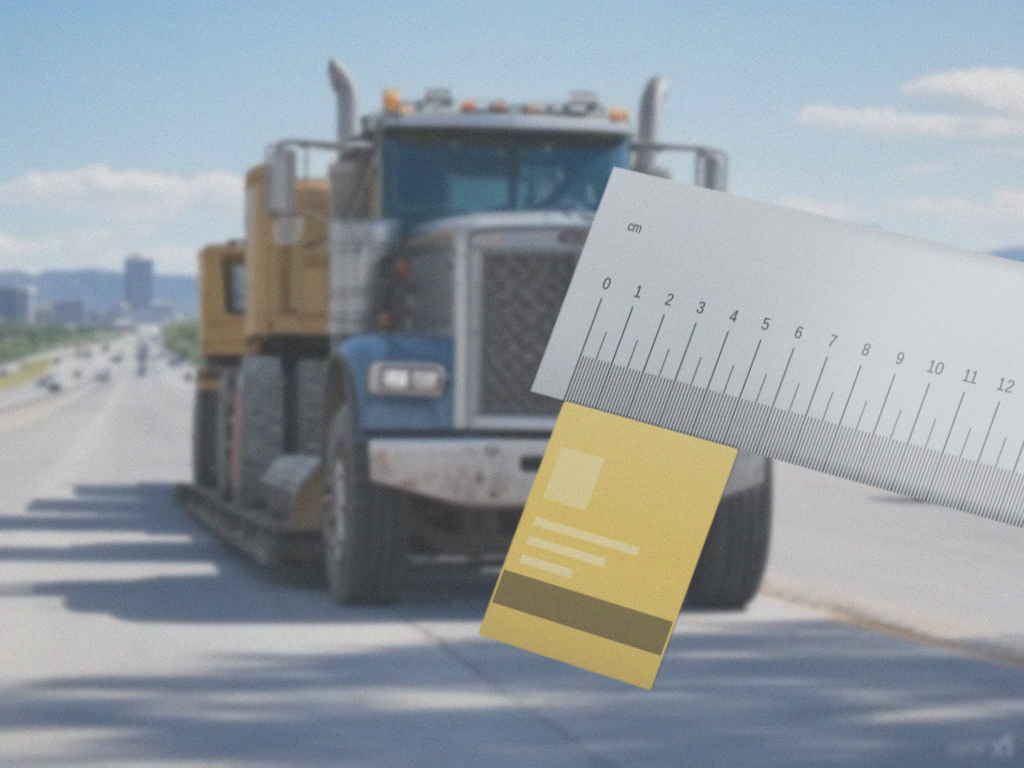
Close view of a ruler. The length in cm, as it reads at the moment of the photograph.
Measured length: 5.5 cm
